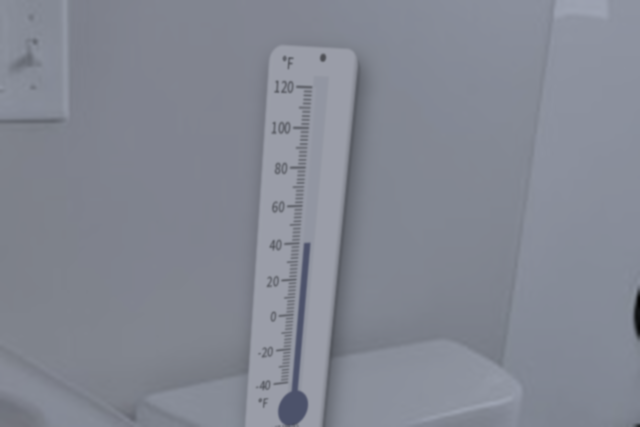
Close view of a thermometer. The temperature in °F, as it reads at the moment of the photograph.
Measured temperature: 40 °F
